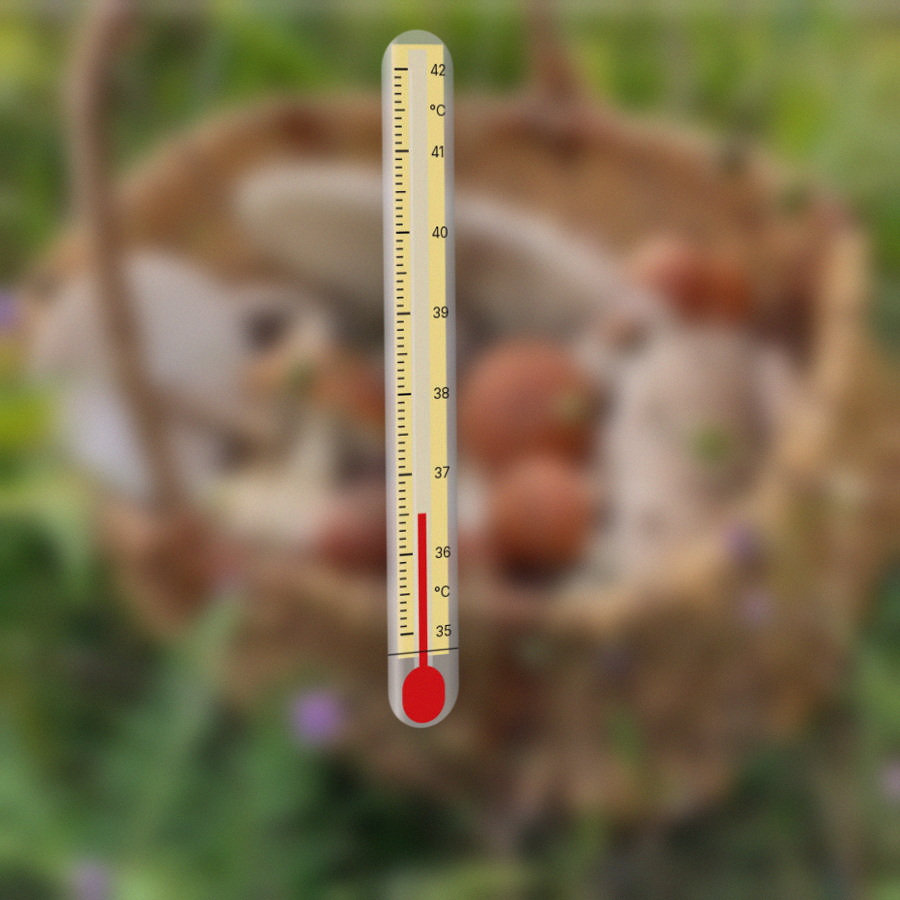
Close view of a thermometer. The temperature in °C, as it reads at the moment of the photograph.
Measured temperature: 36.5 °C
